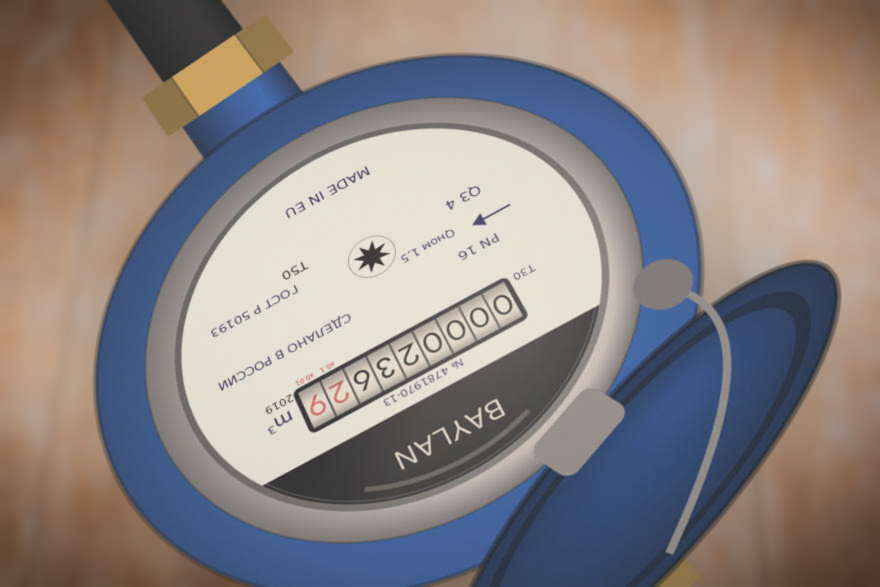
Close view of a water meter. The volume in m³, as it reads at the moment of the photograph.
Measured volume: 236.29 m³
